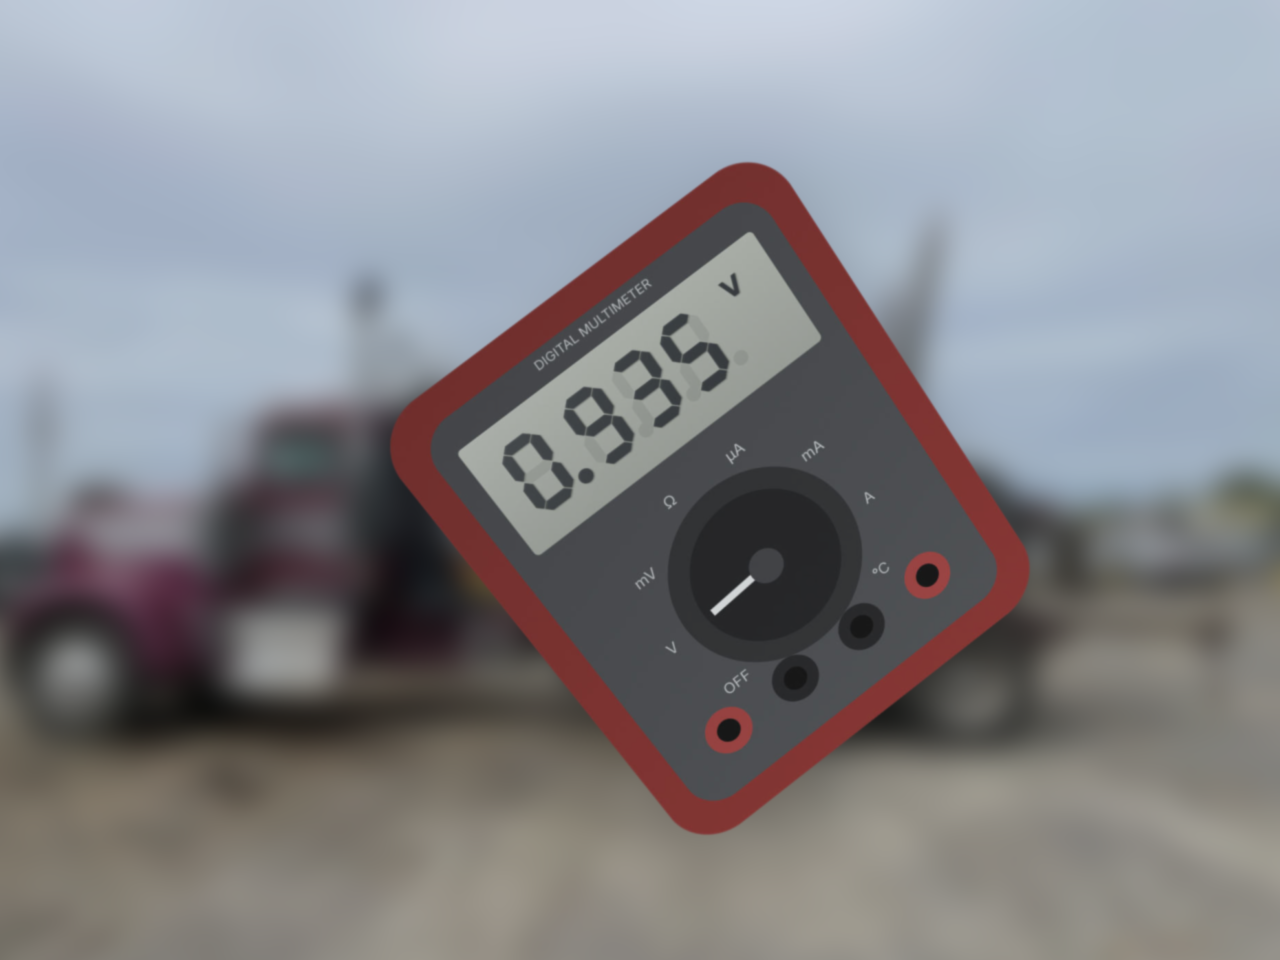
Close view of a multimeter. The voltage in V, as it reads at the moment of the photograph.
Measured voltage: 0.935 V
